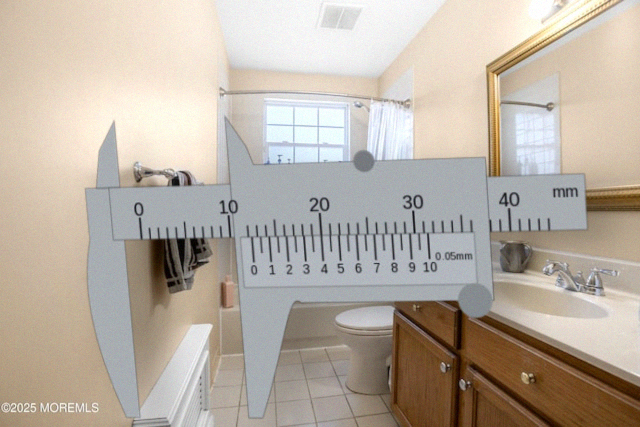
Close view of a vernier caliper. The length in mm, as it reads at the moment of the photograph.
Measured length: 12.4 mm
